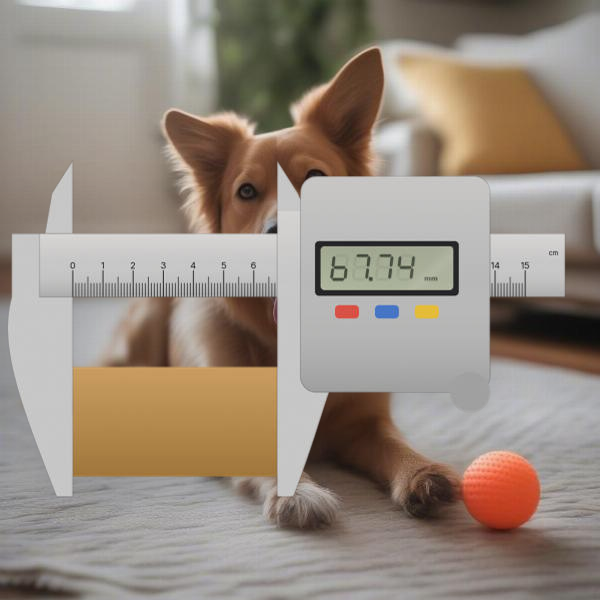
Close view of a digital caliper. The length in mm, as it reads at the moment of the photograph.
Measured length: 67.74 mm
